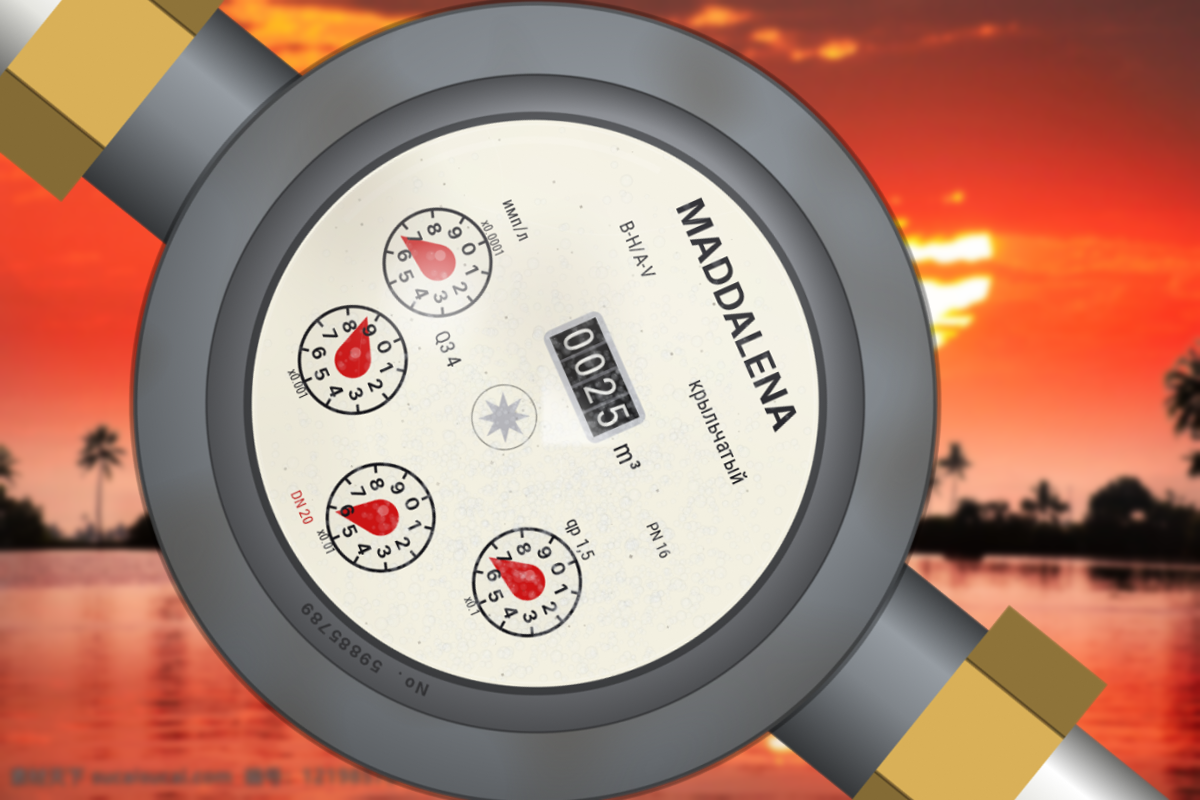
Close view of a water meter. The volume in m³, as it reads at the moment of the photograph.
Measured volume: 25.6586 m³
